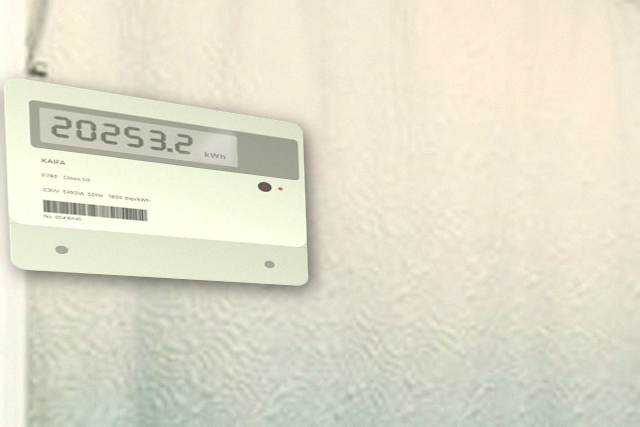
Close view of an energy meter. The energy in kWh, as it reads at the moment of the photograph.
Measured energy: 20253.2 kWh
